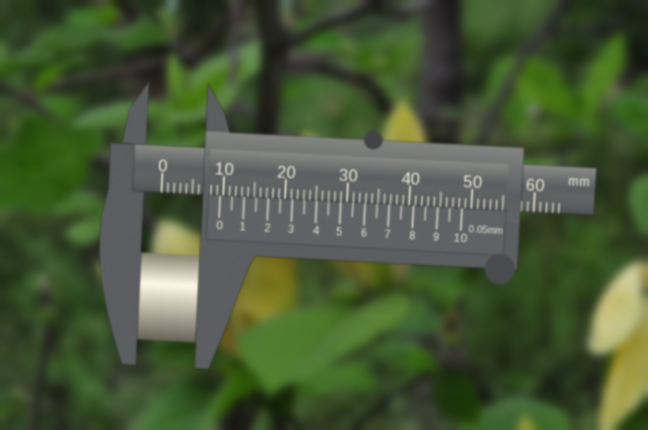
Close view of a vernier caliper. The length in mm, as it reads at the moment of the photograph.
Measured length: 9.5 mm
